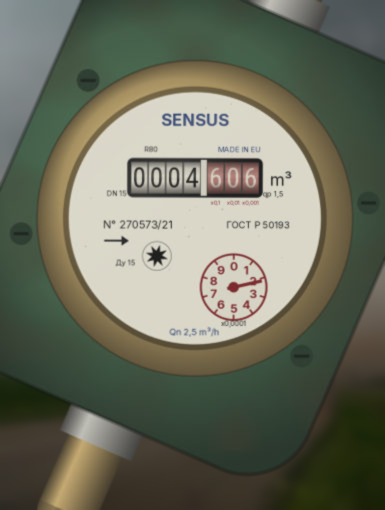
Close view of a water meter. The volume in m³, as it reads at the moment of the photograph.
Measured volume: 4.6062 m³
